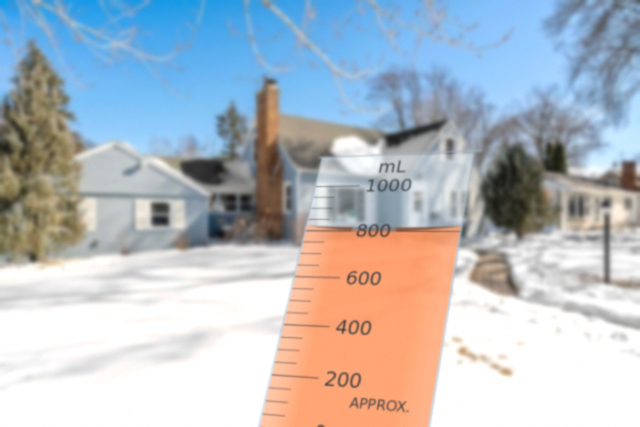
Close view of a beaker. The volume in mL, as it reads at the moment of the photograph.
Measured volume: 800 mL
